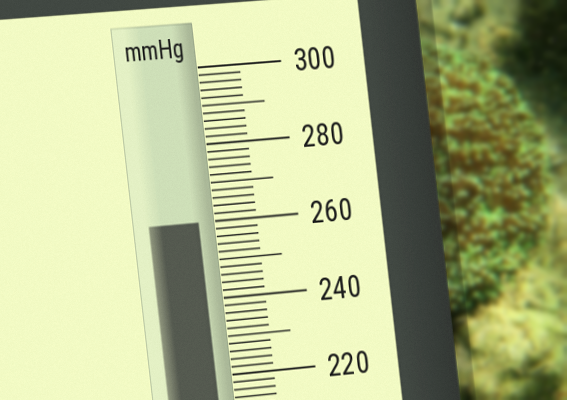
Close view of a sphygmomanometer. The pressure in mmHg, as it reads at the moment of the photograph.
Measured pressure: 260 mmHg
